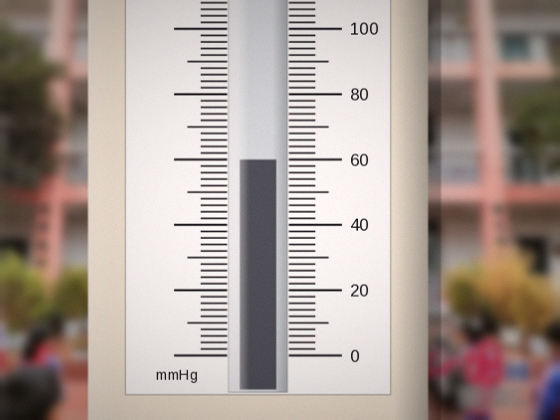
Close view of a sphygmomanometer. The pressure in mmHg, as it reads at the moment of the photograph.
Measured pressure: 60 mmHg
